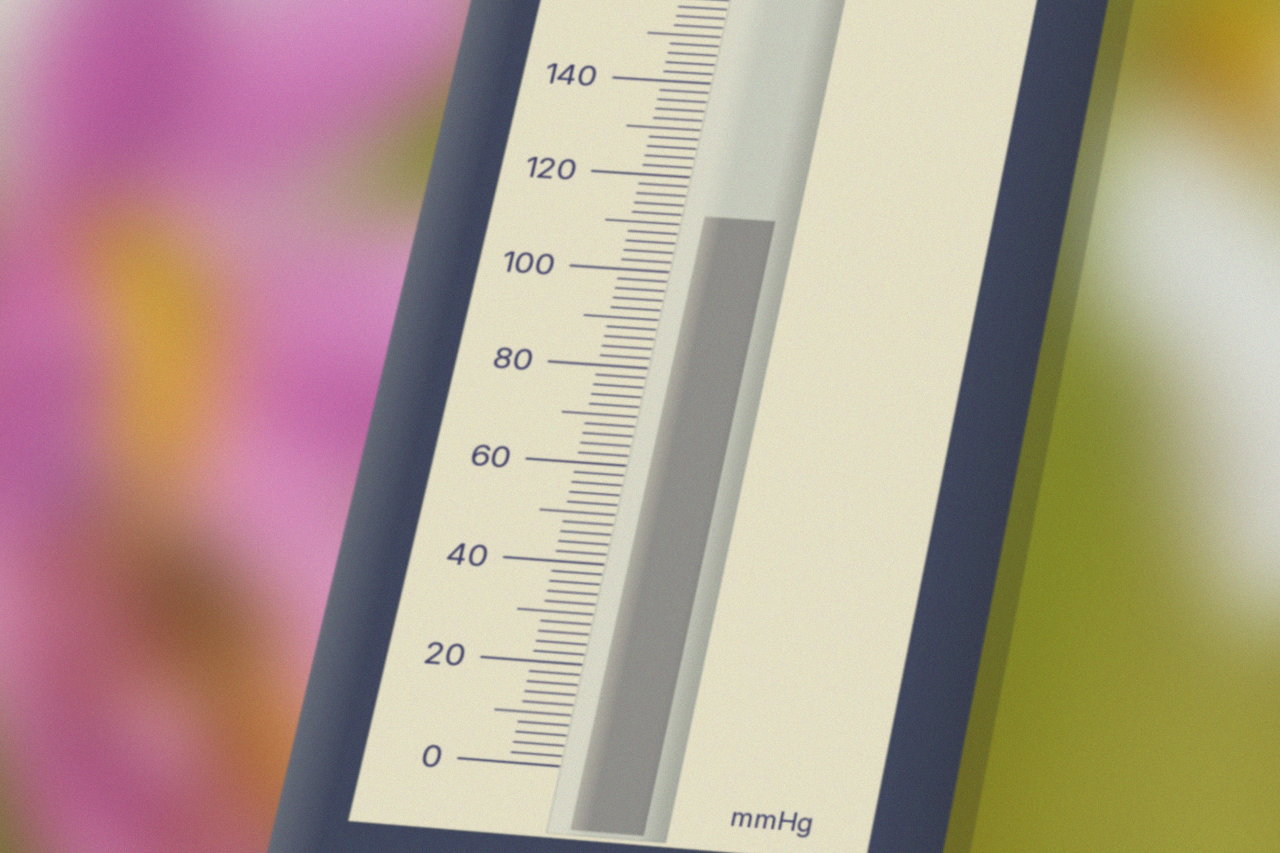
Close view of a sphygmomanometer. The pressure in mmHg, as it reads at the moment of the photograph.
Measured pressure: 112 mmHg
